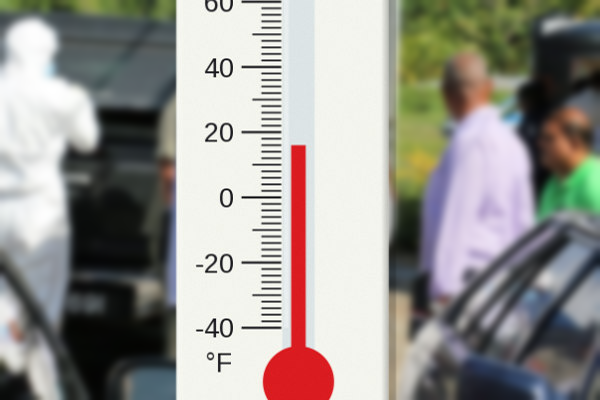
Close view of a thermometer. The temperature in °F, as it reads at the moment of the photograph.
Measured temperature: 16 °F
